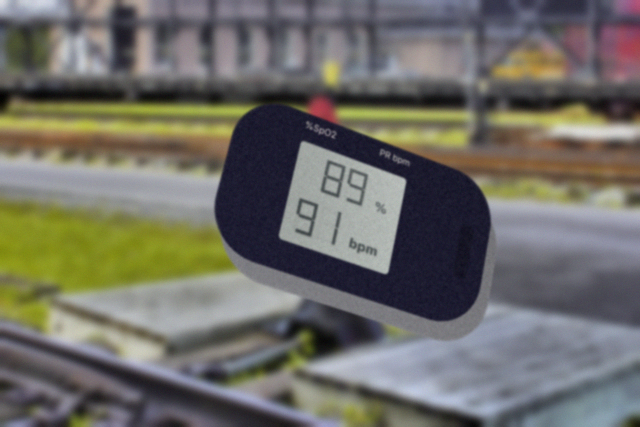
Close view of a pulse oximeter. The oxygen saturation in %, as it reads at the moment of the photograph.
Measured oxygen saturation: 89 %
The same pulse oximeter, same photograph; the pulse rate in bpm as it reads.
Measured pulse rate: 91 bpm
